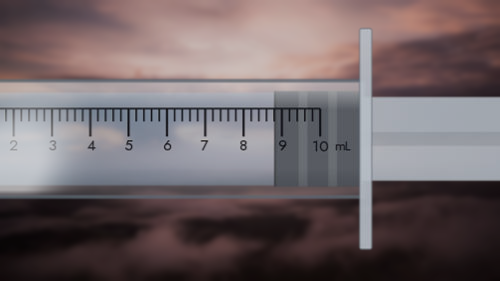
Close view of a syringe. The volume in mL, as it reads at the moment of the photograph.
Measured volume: 8.8 mL
